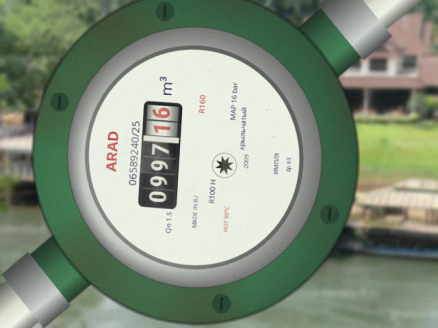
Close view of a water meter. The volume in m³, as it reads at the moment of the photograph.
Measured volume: 997.16 m³
